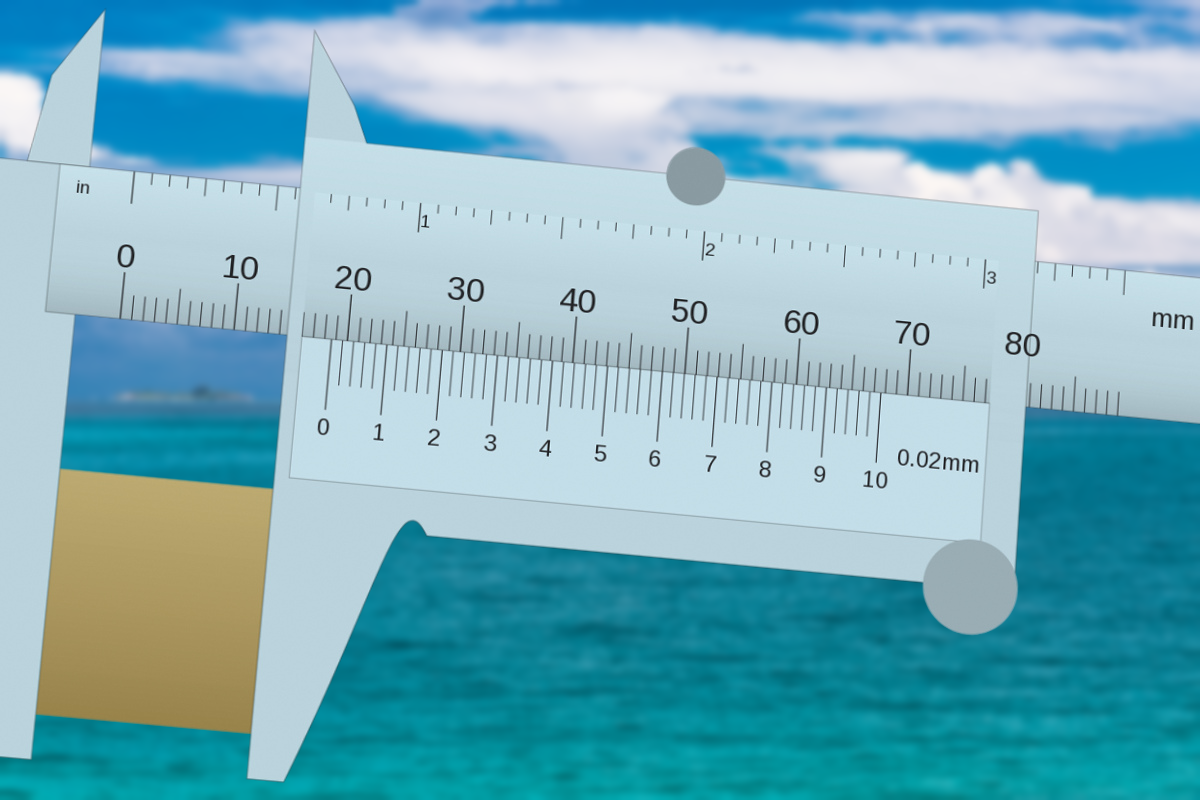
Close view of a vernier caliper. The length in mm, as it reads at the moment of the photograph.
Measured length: 18.6 mm
